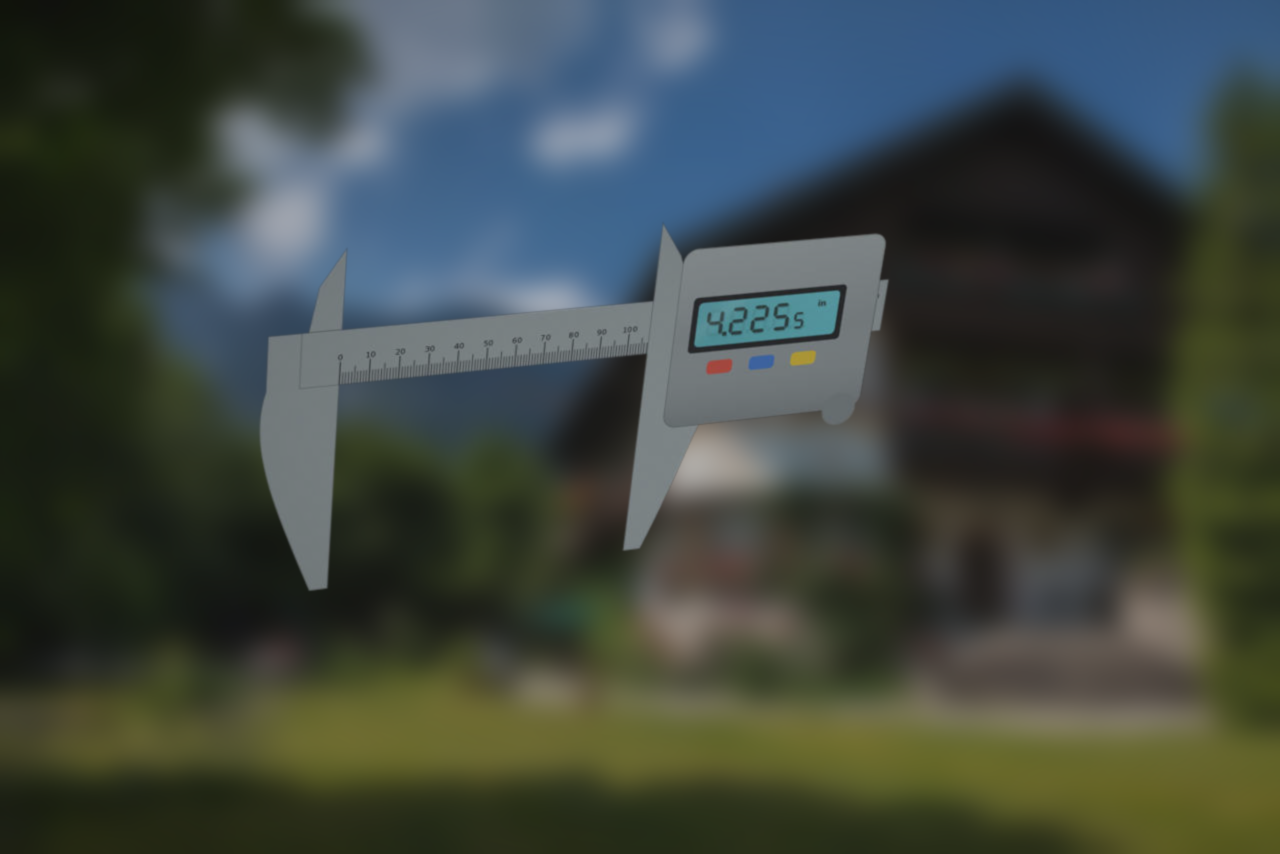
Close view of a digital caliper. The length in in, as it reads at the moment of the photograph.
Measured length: 4.2255 in
